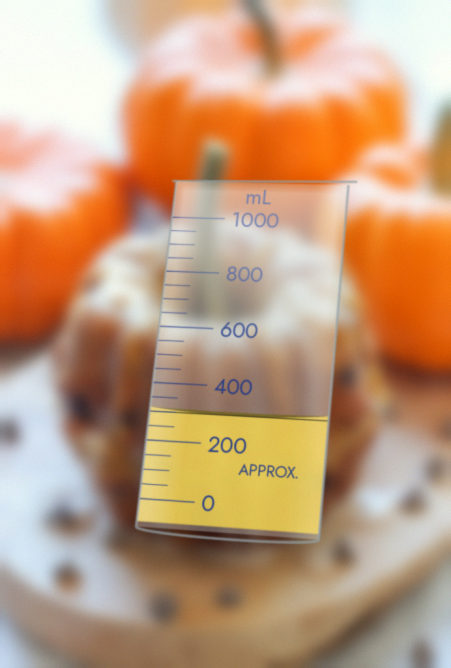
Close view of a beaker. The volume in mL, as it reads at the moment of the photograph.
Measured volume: 300 mL
